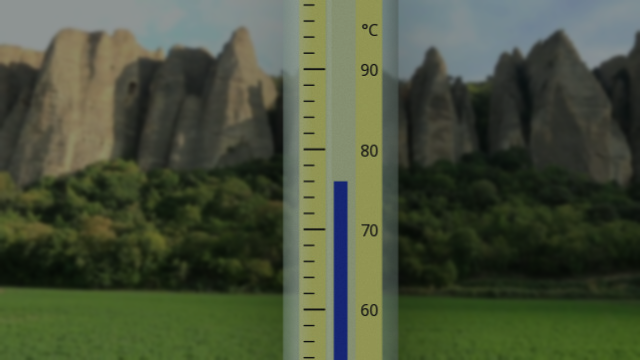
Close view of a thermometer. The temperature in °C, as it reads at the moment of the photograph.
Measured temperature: 76 °C
